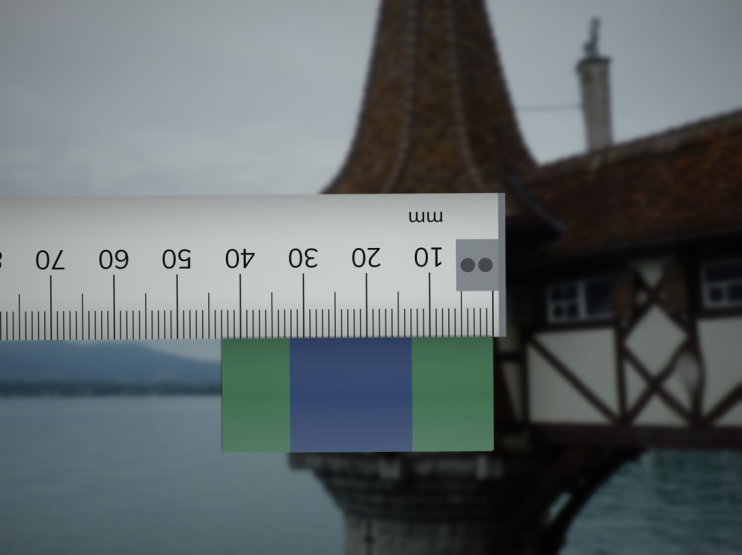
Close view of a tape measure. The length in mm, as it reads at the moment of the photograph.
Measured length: 43 mm
